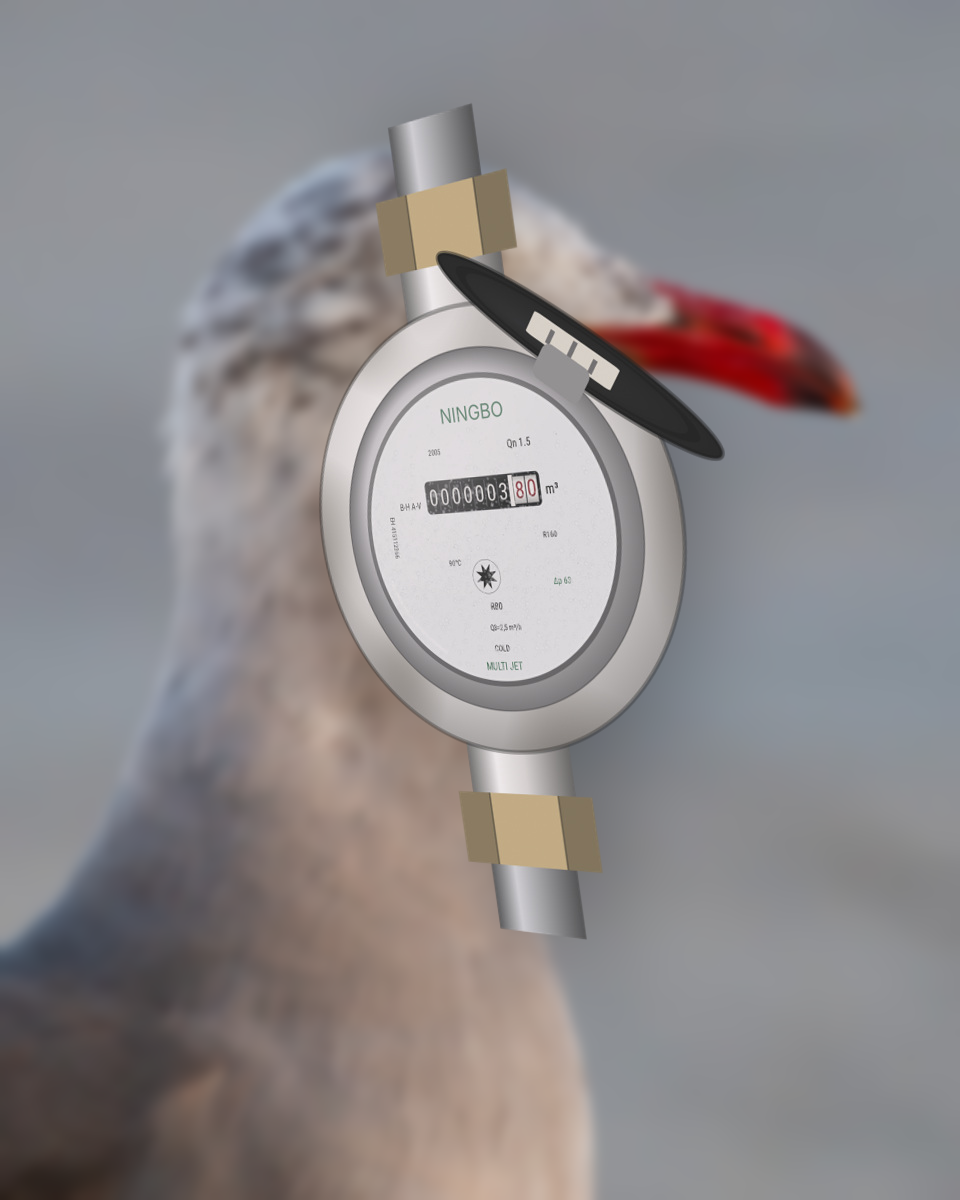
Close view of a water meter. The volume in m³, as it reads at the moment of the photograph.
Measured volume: 3.80 m³
